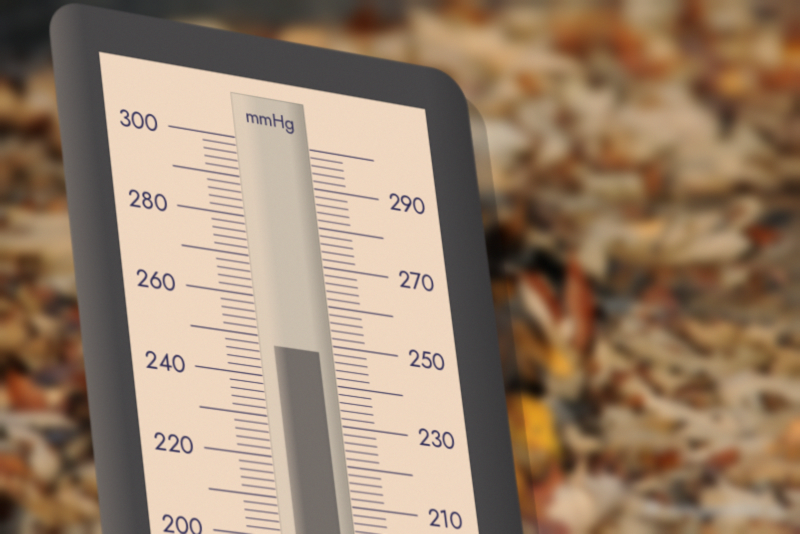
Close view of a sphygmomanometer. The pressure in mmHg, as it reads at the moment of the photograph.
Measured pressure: 248 mmHg
